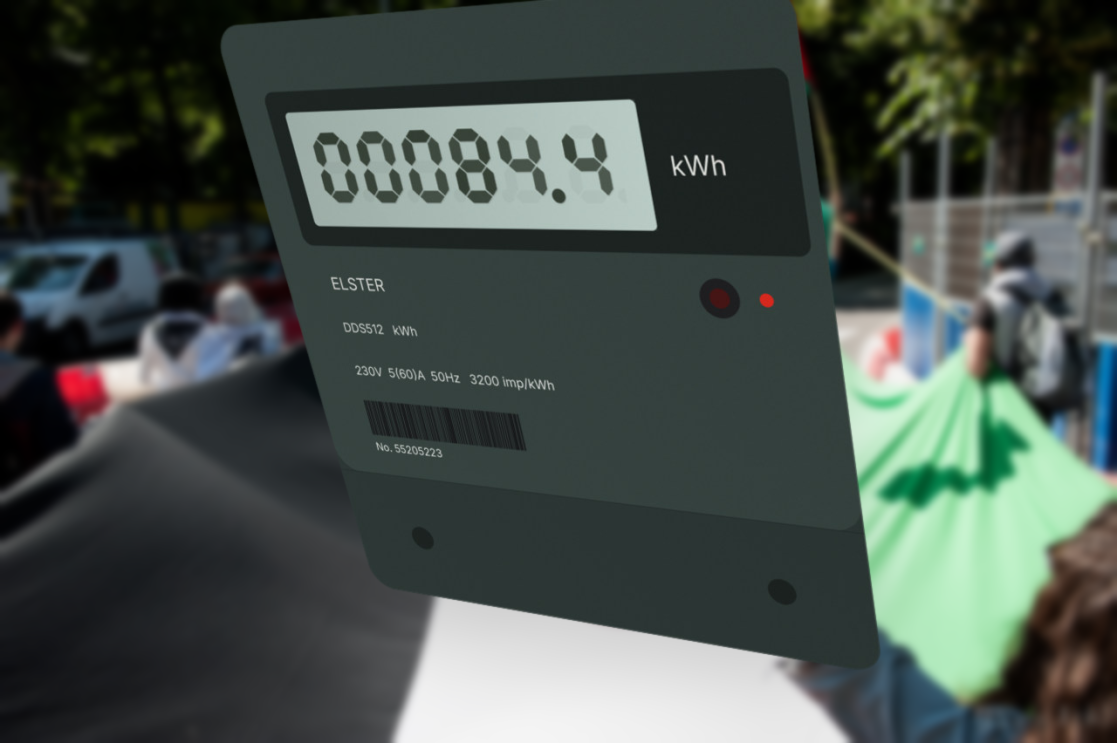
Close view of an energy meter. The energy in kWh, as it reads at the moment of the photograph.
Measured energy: 84.4 kWh
